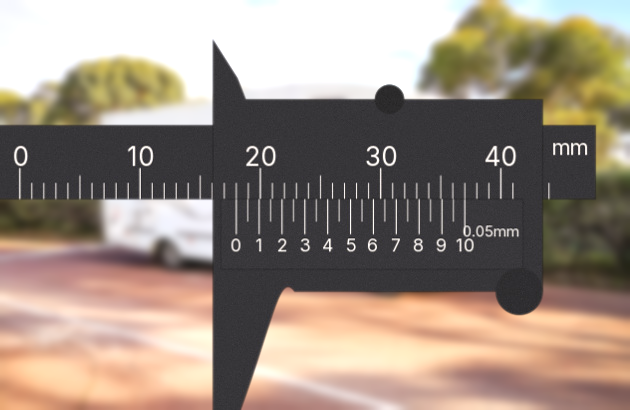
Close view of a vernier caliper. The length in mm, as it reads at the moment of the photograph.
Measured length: 18.0 mm
